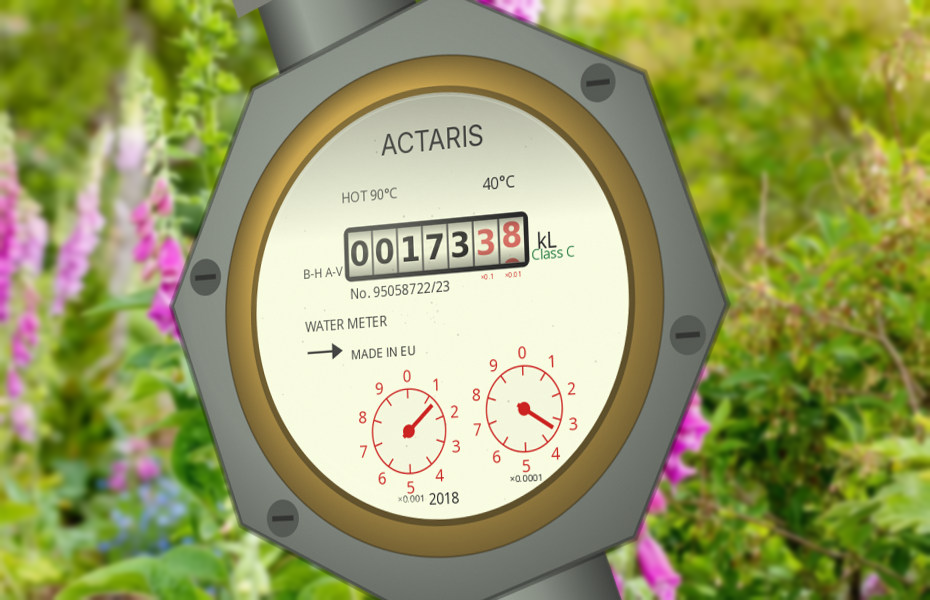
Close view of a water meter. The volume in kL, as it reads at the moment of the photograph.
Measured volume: 173.3813 kL
